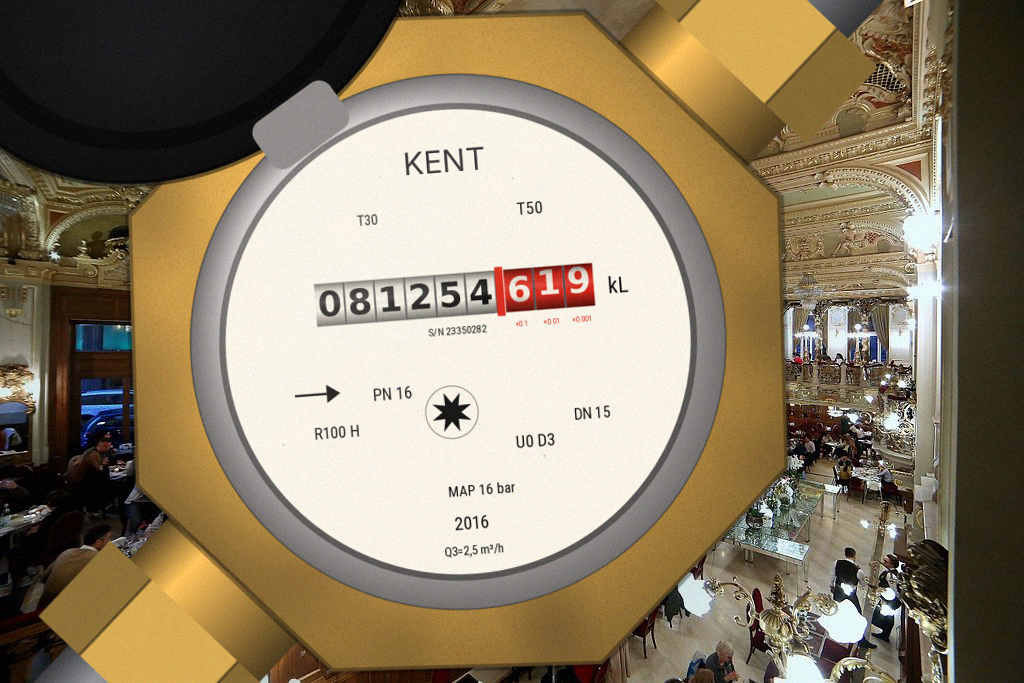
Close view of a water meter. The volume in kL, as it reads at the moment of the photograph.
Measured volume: 81254.619 kL
